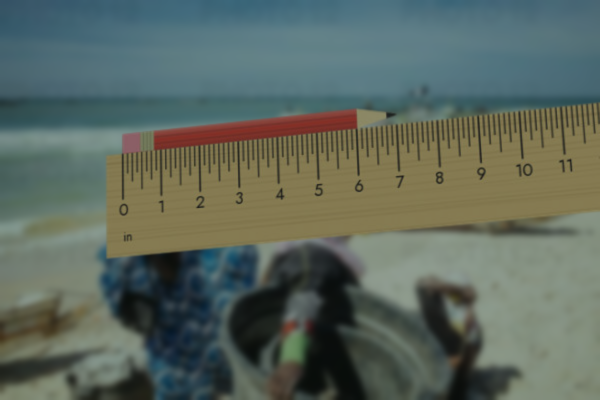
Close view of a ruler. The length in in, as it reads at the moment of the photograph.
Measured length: 7 in
